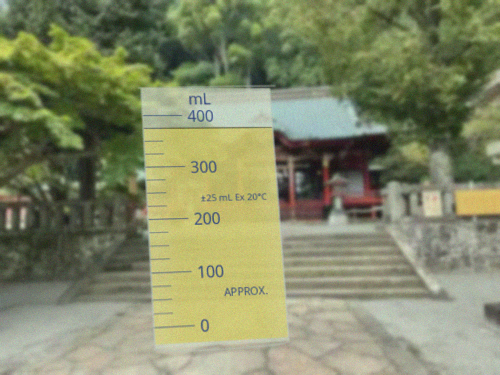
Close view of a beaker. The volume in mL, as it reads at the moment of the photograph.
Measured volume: 375 mL
